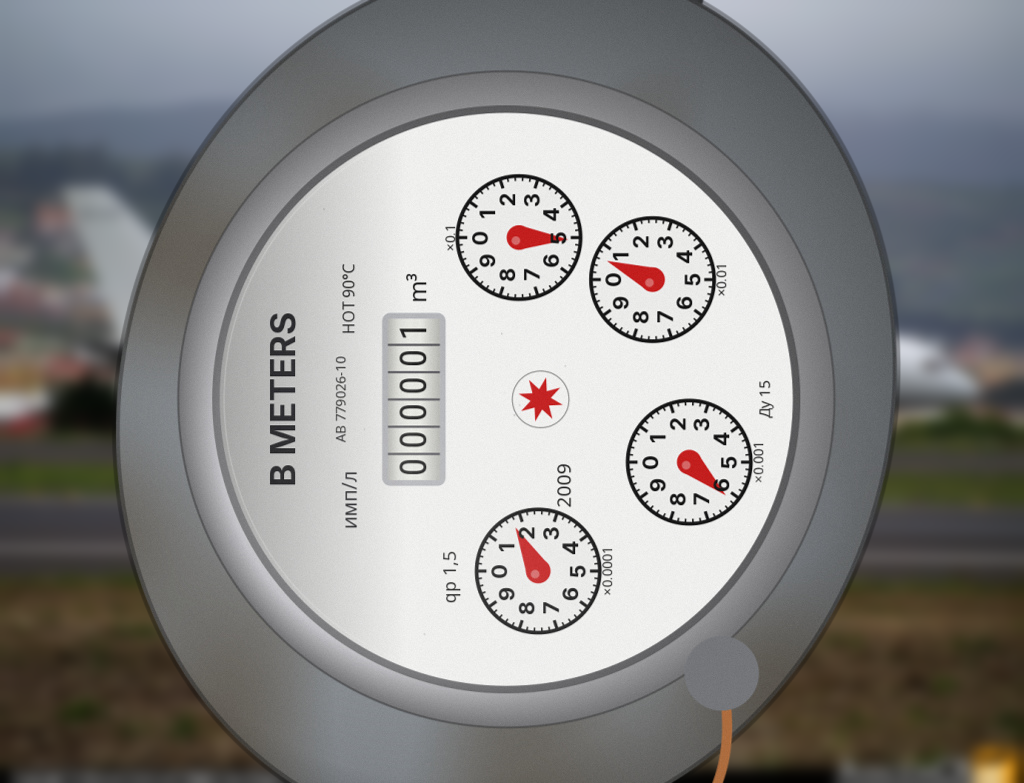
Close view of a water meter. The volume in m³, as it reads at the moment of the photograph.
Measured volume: 1.5061 m³
